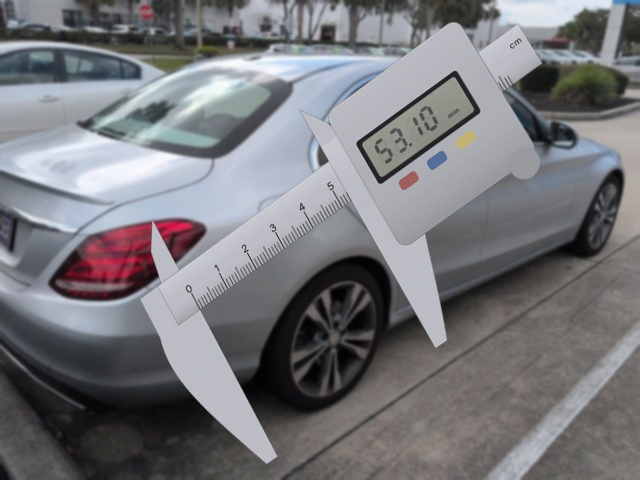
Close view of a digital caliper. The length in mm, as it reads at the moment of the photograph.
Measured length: 53.10 mm
